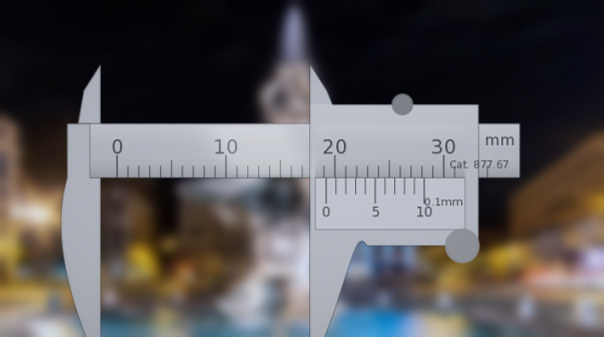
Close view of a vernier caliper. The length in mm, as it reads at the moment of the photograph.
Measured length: 19.2 mm
